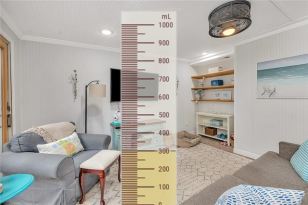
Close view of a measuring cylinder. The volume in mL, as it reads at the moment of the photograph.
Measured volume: 300 mL
